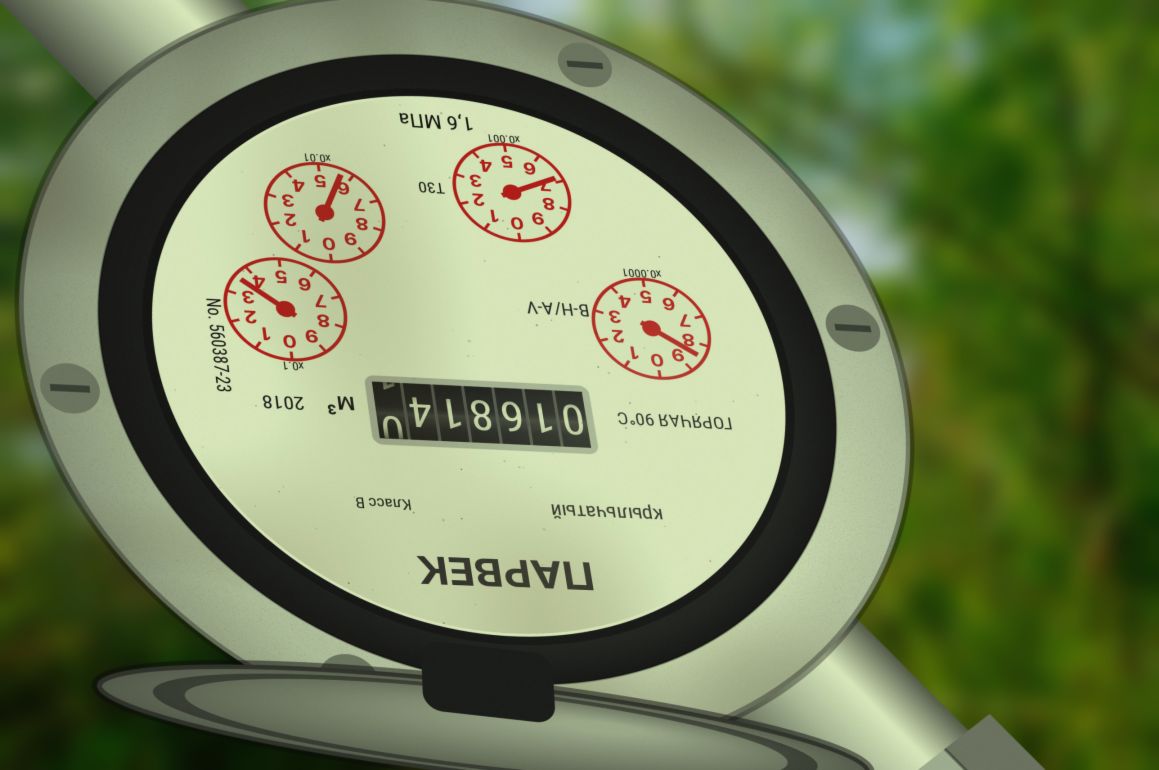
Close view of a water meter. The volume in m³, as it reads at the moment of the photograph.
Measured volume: 168140.3568 m³
